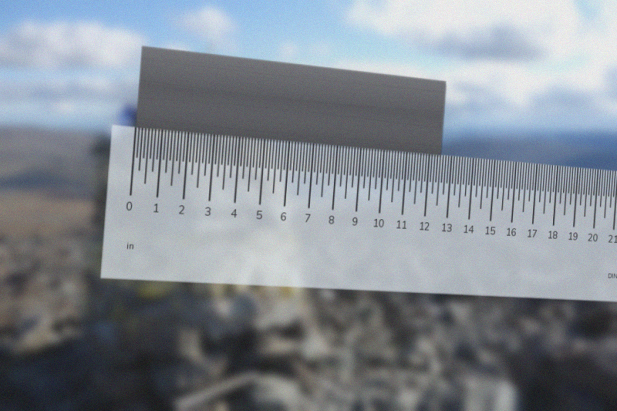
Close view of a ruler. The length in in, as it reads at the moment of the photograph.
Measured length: 12.5 in
